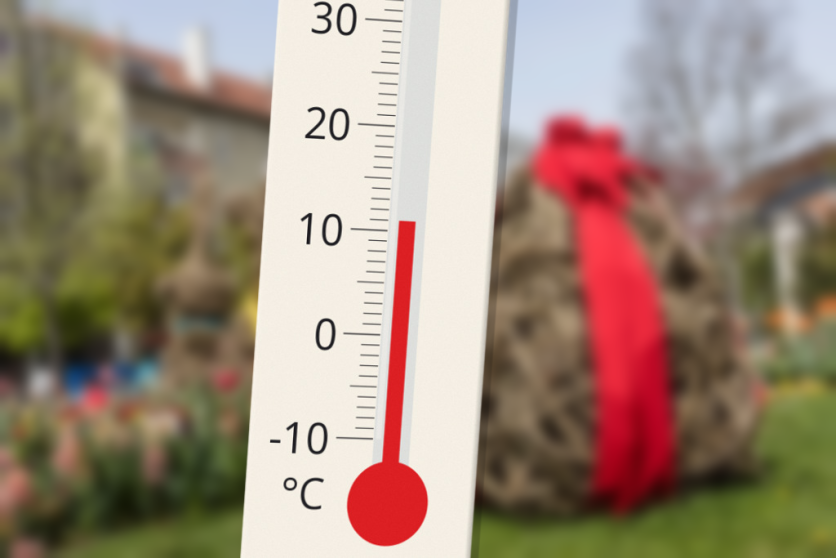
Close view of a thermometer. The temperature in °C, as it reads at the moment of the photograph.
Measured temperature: 11 °C
